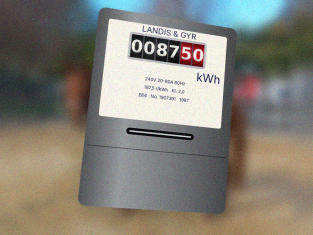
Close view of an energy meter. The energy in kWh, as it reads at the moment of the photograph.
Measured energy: 87.50 kWh
